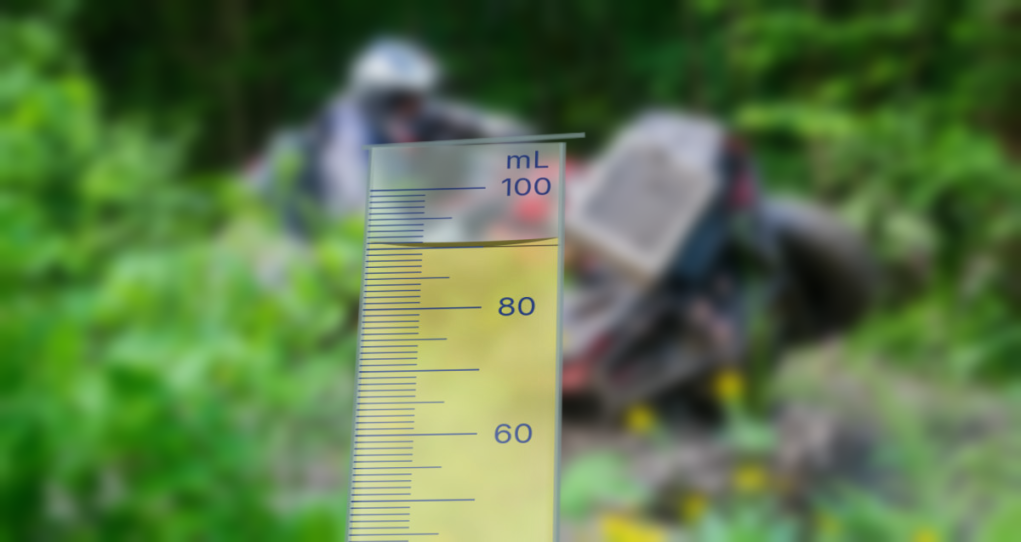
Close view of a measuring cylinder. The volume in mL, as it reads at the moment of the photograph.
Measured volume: 90 mL
